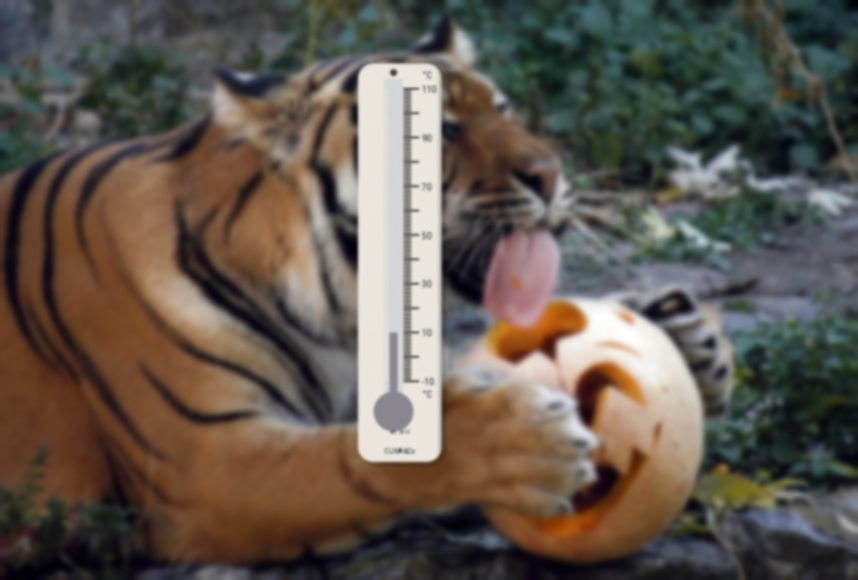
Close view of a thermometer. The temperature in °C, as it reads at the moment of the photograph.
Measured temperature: 10 °C
